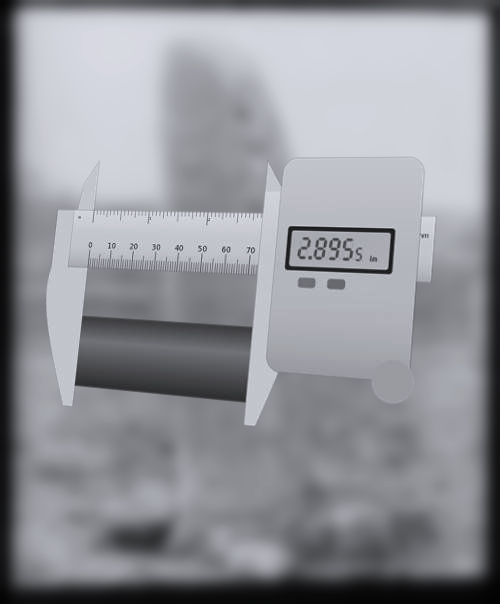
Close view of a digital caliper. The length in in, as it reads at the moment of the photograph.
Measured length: 2.8955 in
